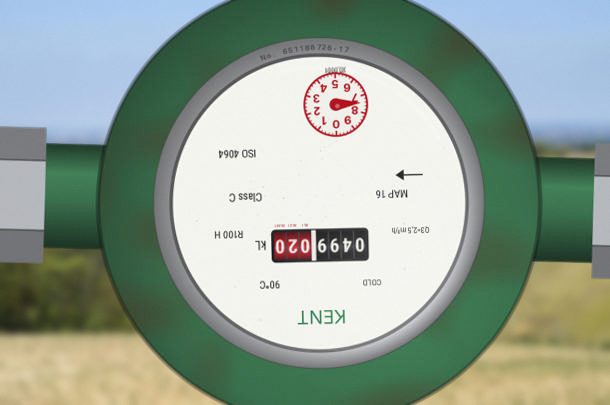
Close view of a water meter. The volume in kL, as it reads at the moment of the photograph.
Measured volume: 499.0207 kL
